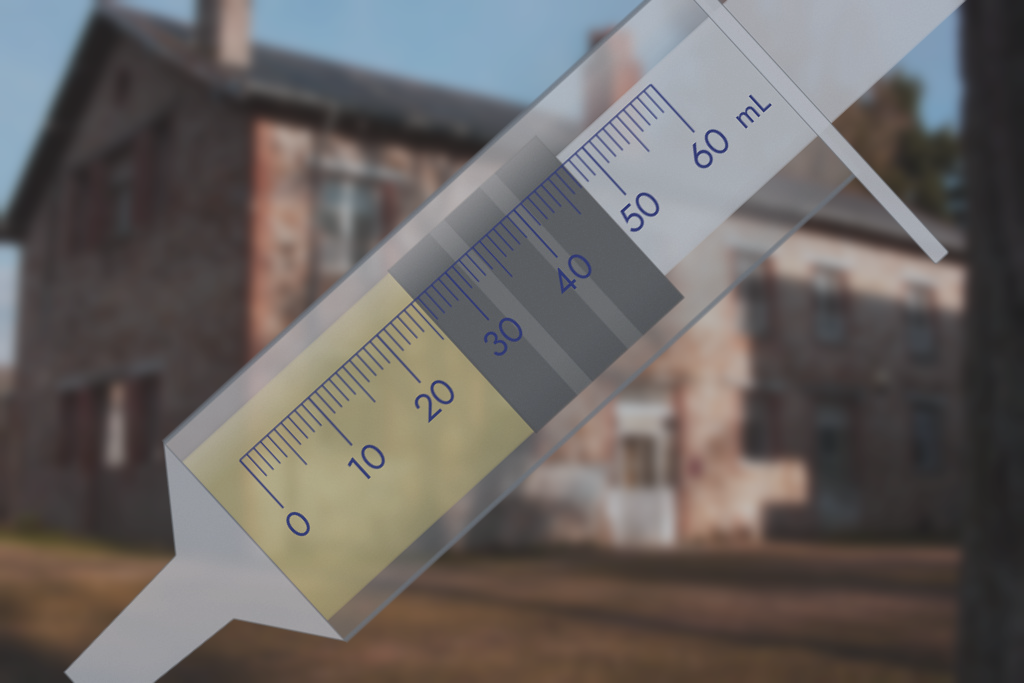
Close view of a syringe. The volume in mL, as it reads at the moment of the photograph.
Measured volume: 25.5 mL
